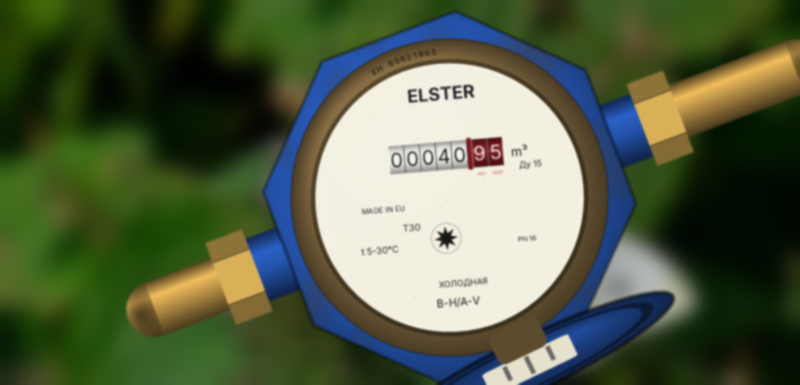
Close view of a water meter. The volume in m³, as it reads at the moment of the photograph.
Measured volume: 40.95 m³
